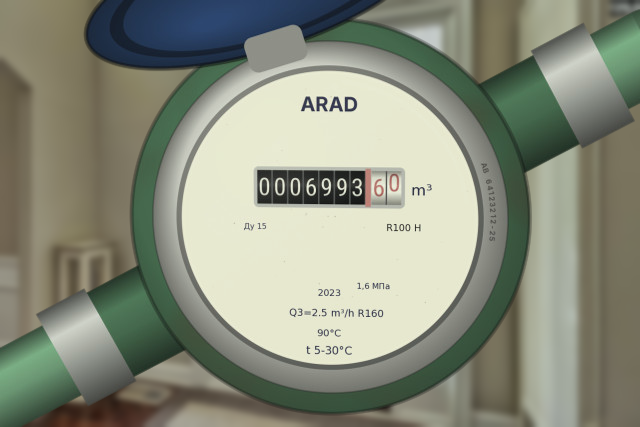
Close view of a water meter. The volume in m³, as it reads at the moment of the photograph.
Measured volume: 6993.60 m³
